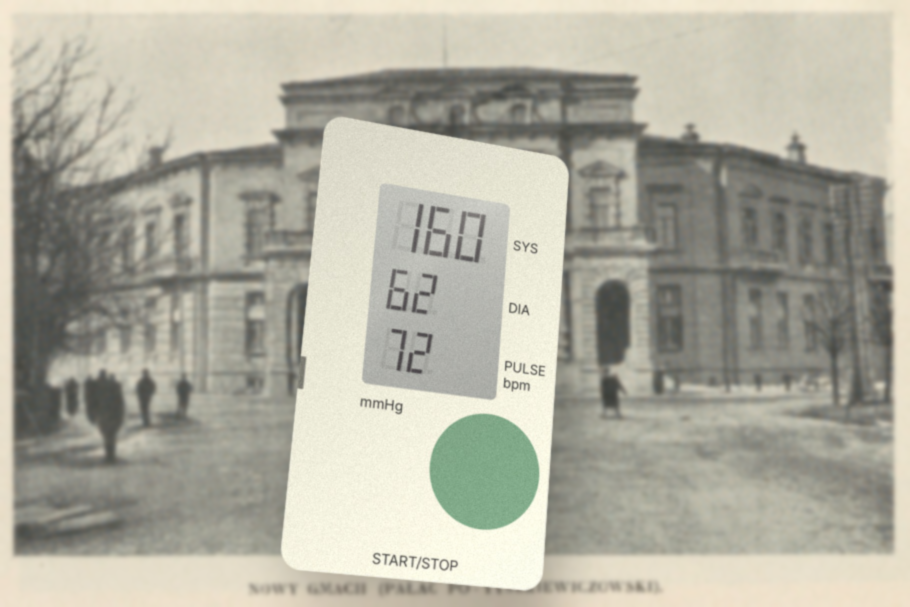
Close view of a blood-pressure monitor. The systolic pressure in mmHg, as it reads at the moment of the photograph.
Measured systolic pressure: 160 mmHg
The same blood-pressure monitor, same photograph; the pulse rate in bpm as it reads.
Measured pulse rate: 72 bpm
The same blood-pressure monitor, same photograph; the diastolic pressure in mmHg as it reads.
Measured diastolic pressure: 62 mmHg
